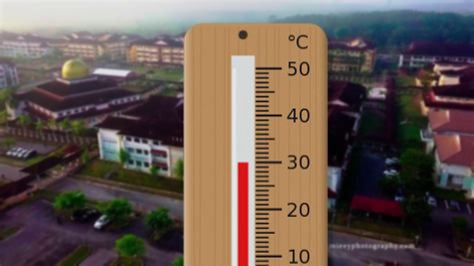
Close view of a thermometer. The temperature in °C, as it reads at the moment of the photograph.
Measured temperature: 30 °C
